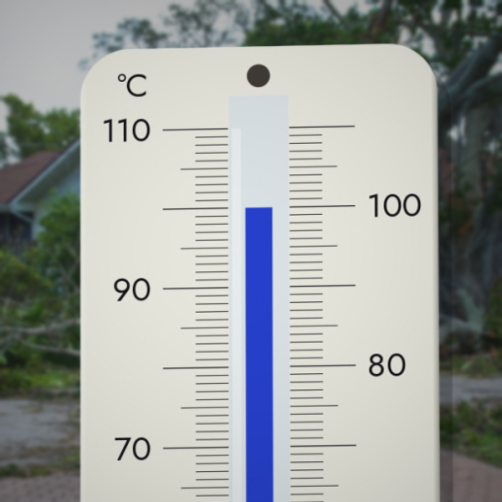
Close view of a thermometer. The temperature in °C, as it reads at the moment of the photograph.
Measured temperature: 100 °C
